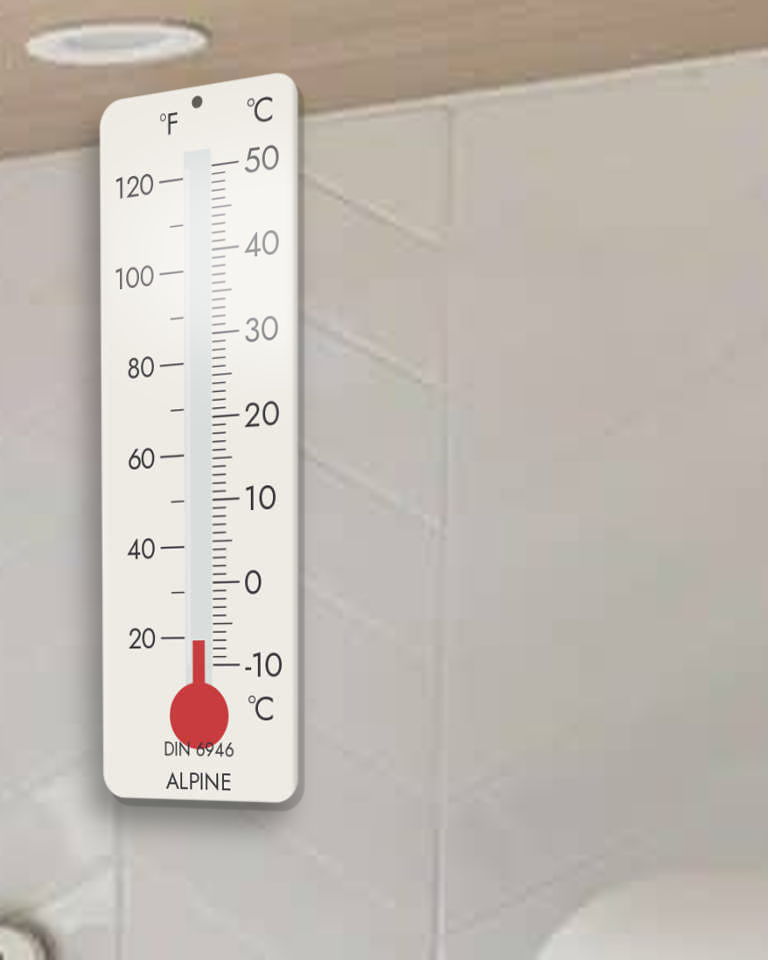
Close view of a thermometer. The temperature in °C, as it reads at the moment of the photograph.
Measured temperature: -7 °C
